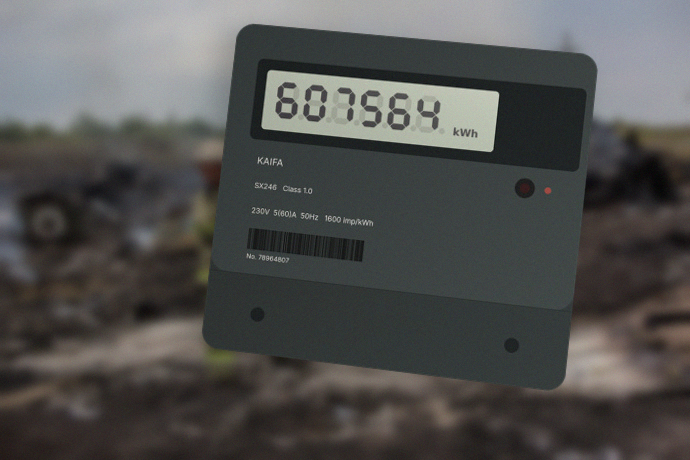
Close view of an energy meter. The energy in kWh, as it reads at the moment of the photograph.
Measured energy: 607564 kWh
